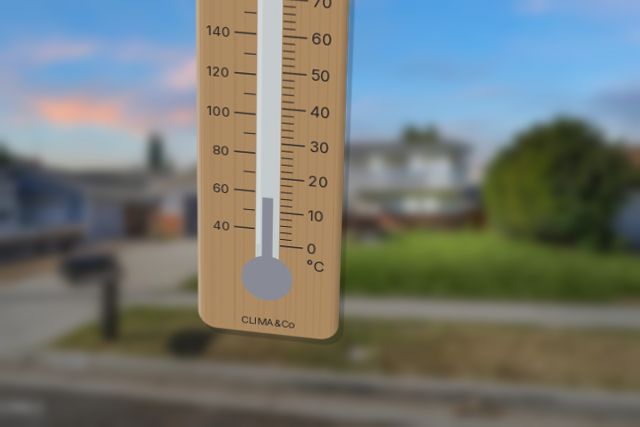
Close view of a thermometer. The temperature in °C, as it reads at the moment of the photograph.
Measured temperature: 14 °C
